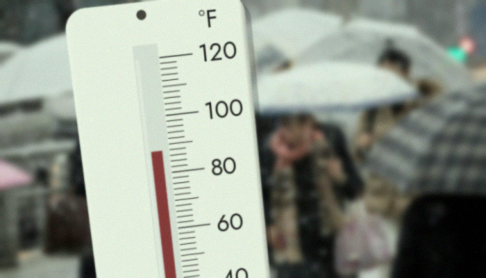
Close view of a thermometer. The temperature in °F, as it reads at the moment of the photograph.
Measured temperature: 88 °F
